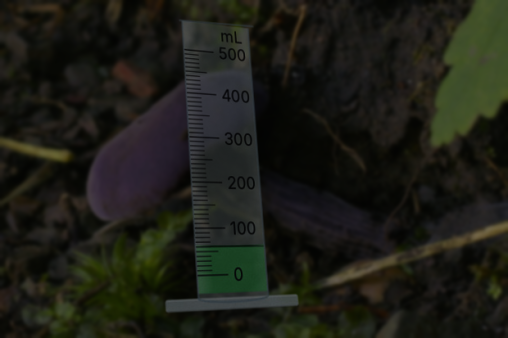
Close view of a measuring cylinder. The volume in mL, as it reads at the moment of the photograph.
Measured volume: 60 mL
